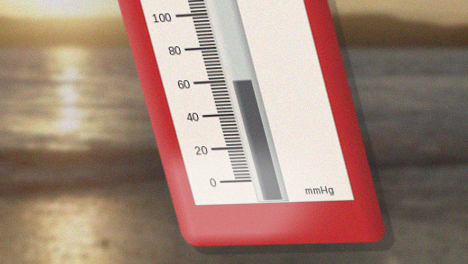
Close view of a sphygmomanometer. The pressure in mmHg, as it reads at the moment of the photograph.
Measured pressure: 60 mmHg
